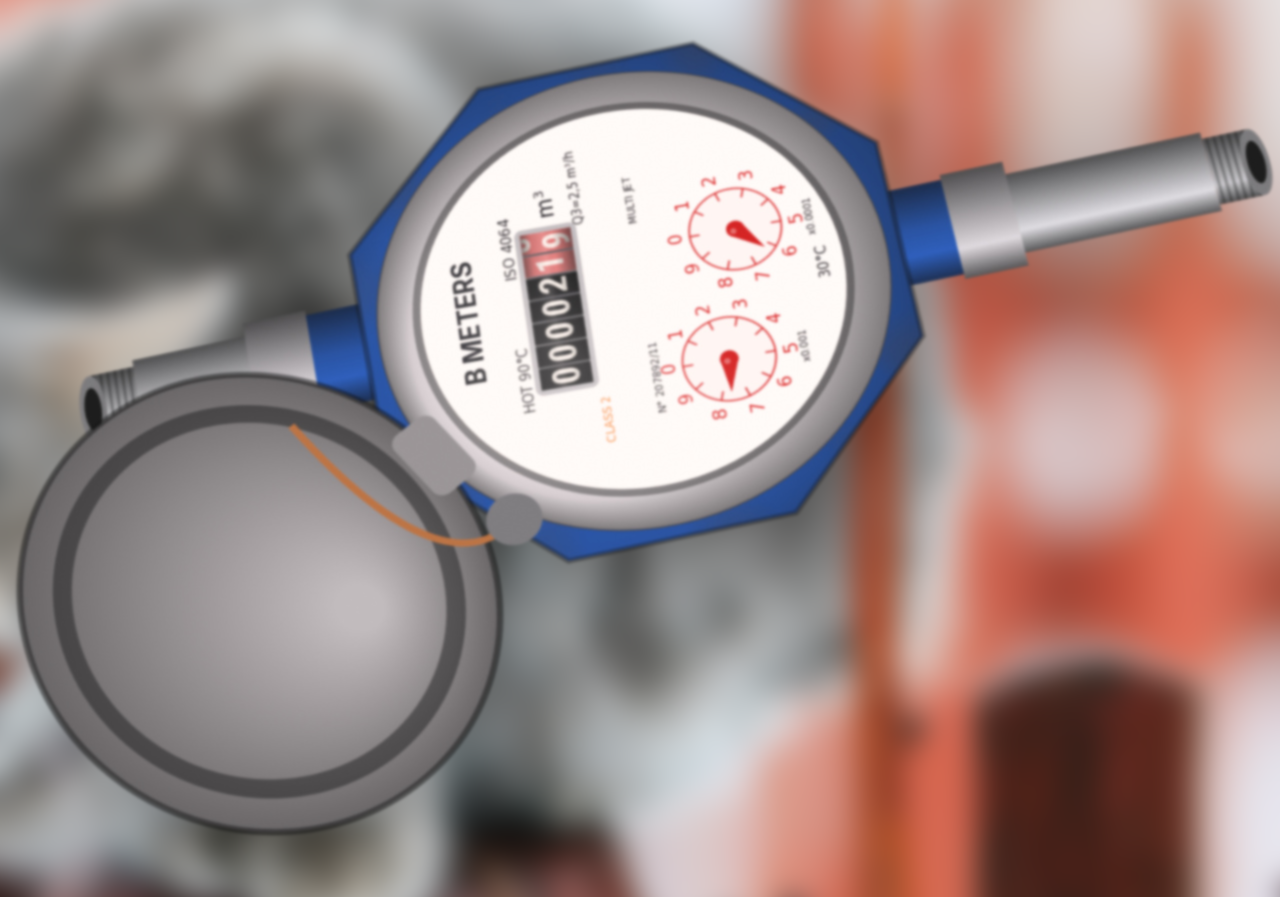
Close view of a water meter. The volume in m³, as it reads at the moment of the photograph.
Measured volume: 2.1876 m³
